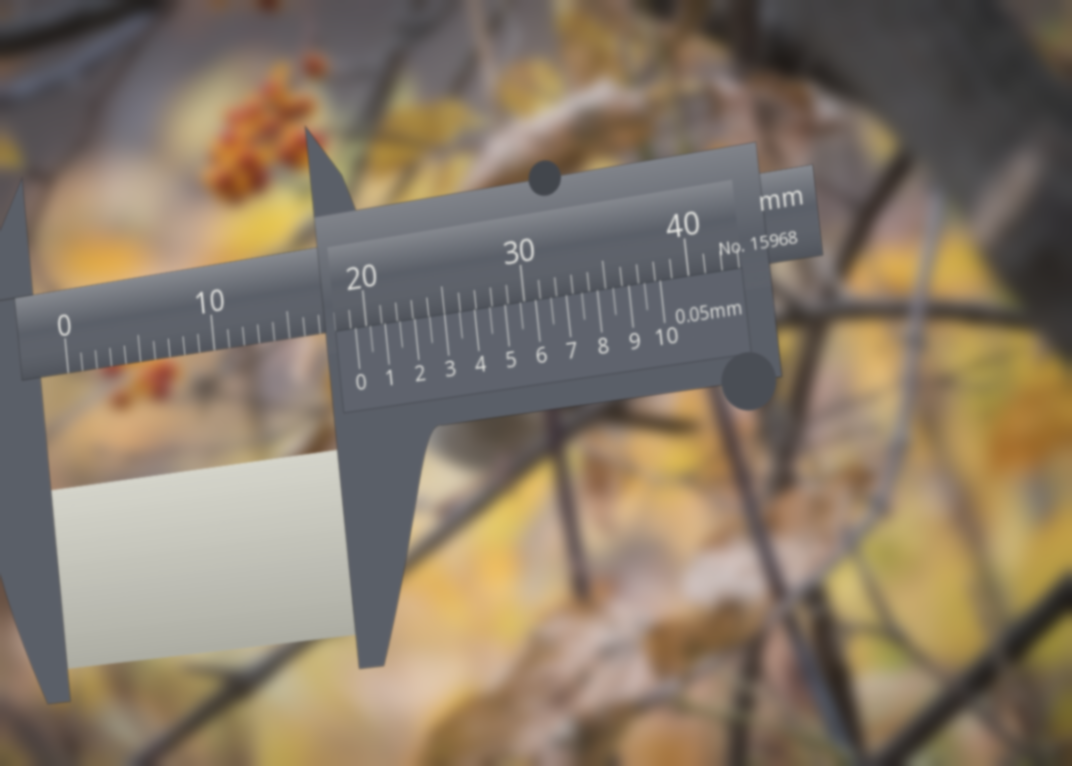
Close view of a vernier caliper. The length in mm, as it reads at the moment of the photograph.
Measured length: 19.3 mm
